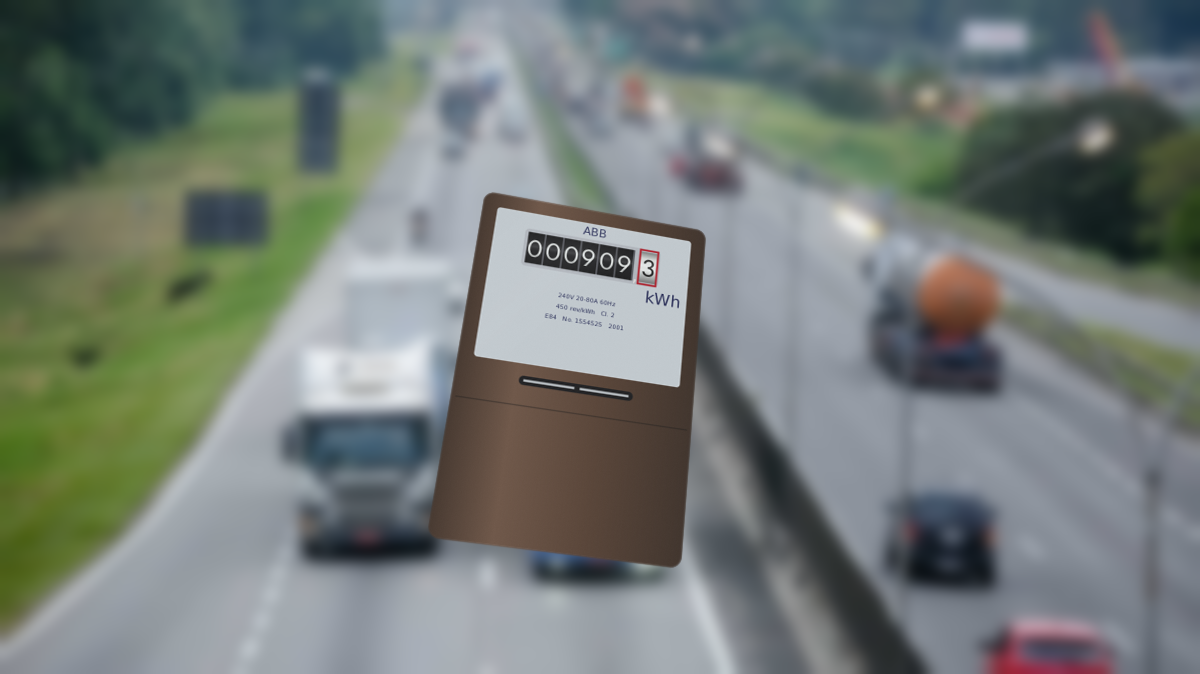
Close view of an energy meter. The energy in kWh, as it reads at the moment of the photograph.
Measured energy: 909.3 kWh
